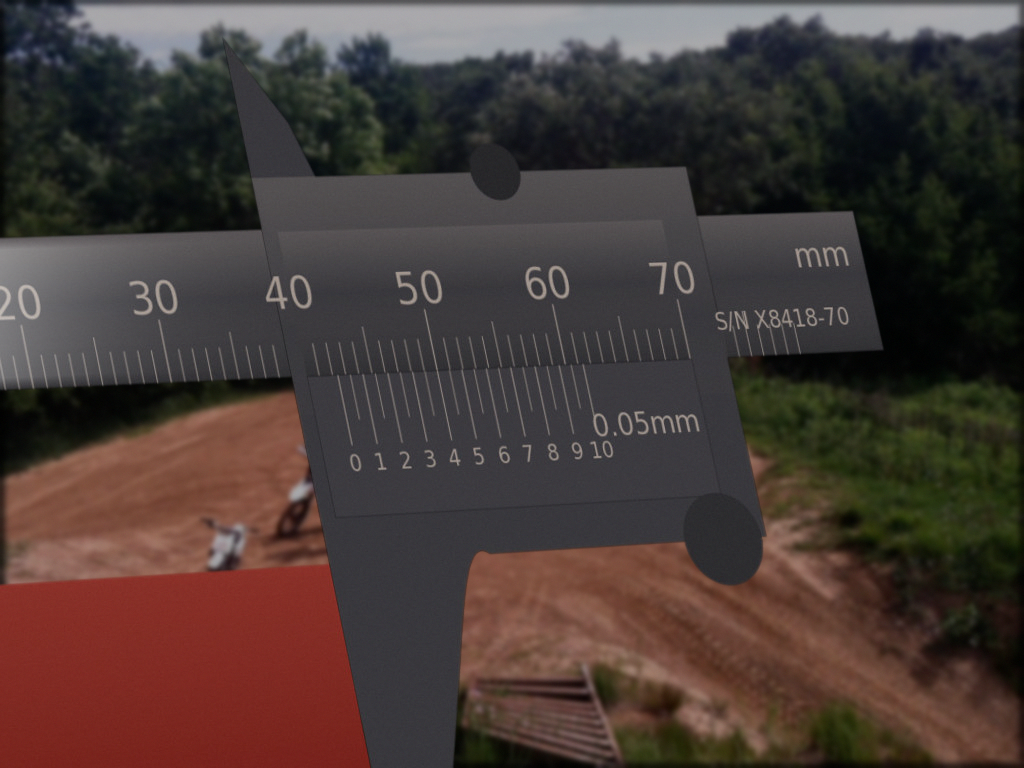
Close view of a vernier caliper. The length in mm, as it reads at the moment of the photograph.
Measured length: 42.4 mm
